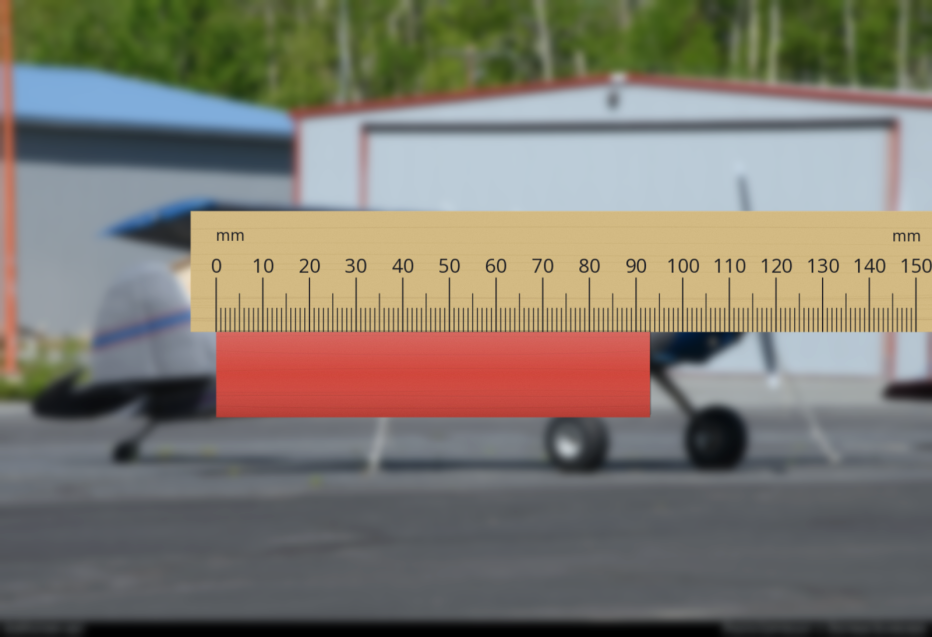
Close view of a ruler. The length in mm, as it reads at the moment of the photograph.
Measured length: 93 mm
